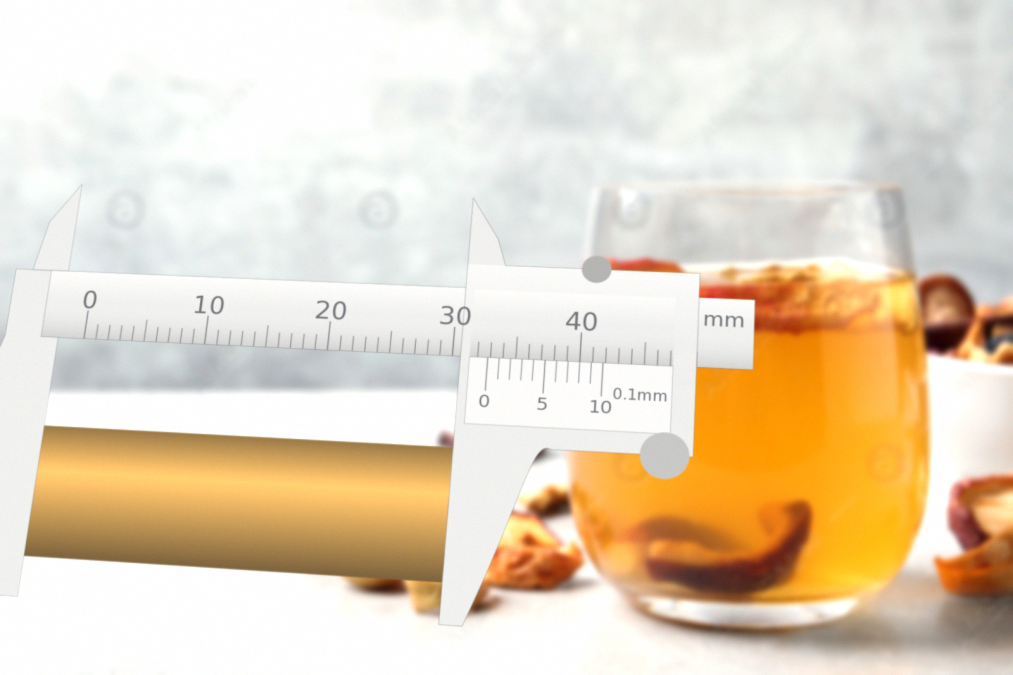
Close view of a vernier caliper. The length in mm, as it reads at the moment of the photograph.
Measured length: 32.8 mm
